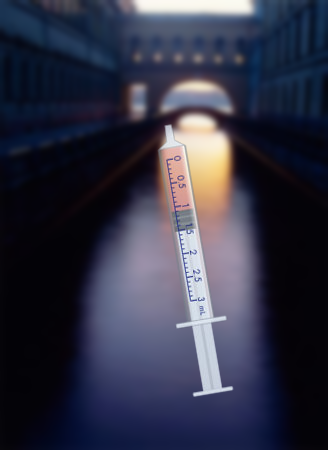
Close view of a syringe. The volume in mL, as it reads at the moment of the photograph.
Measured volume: 1.1 mL
